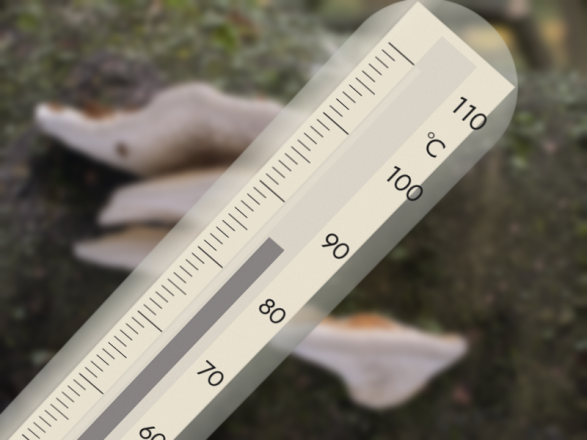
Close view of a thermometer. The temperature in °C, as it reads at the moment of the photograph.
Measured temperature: 86 °C
